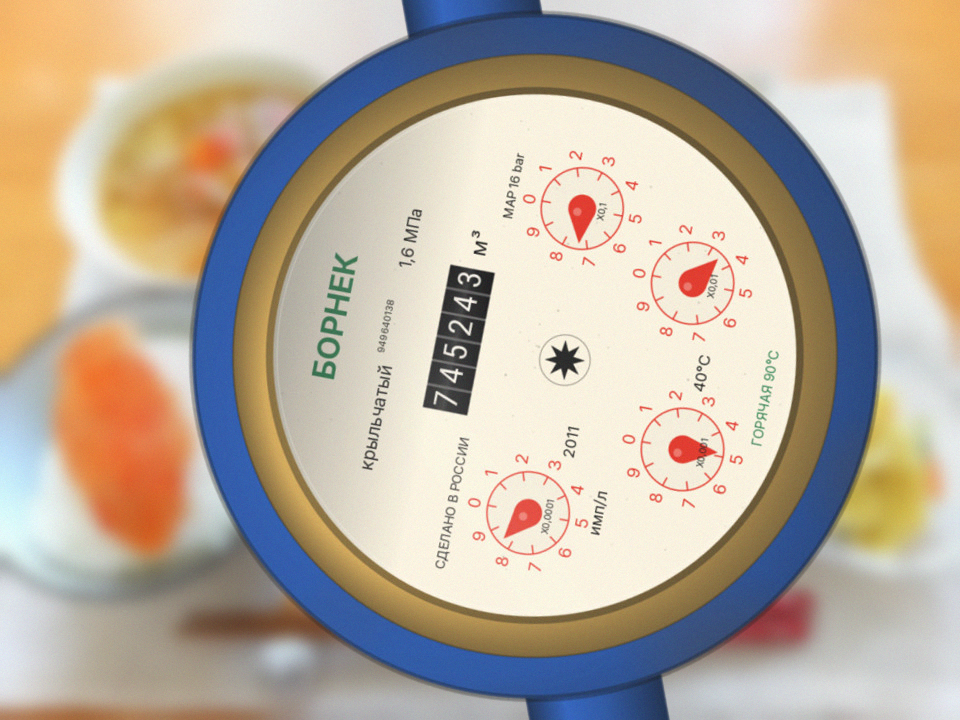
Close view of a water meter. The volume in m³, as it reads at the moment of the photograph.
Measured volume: 745243.7348 m³
